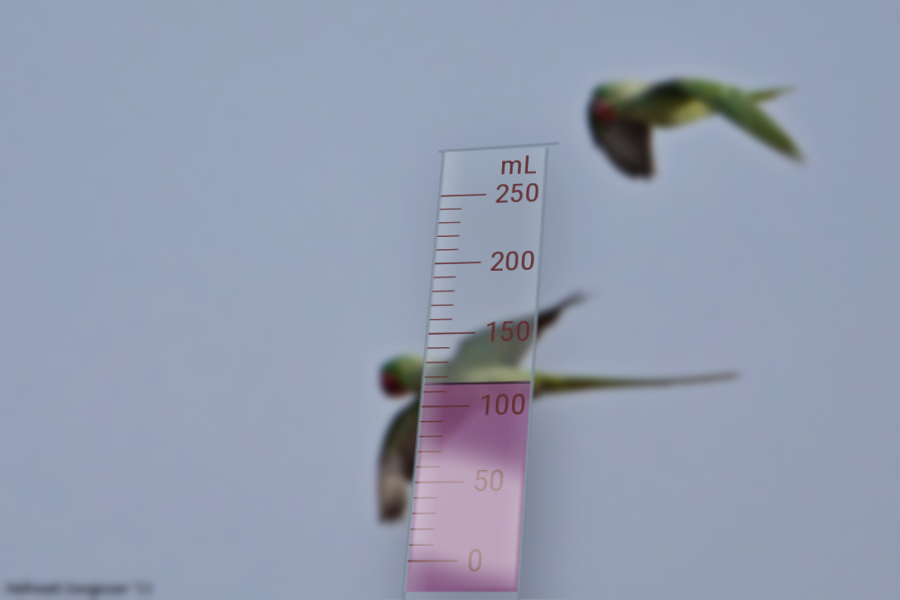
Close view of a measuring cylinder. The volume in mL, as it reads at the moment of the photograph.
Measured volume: 115 mL
